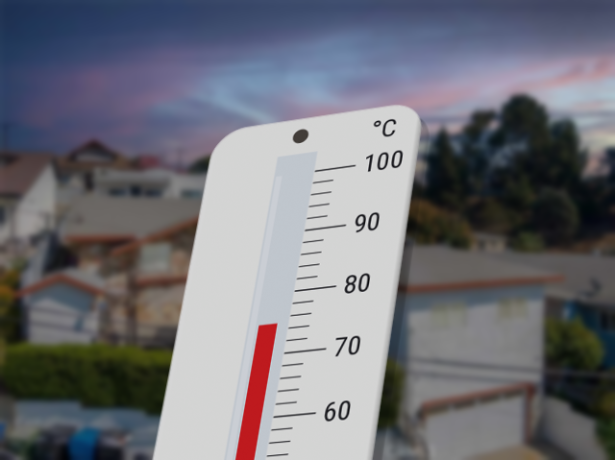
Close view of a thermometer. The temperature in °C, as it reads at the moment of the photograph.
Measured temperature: 75 °C
